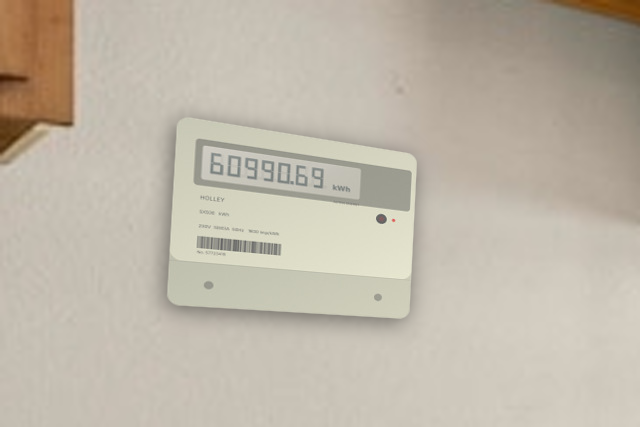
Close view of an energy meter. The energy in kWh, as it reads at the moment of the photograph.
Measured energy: 60990.69 kWh
